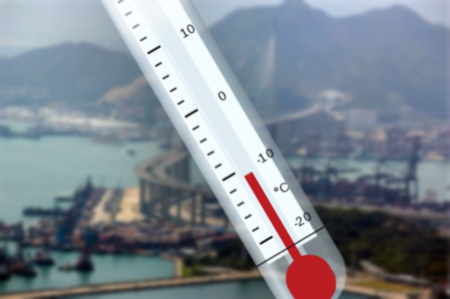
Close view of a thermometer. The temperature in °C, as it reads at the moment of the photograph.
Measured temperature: -11 °C
